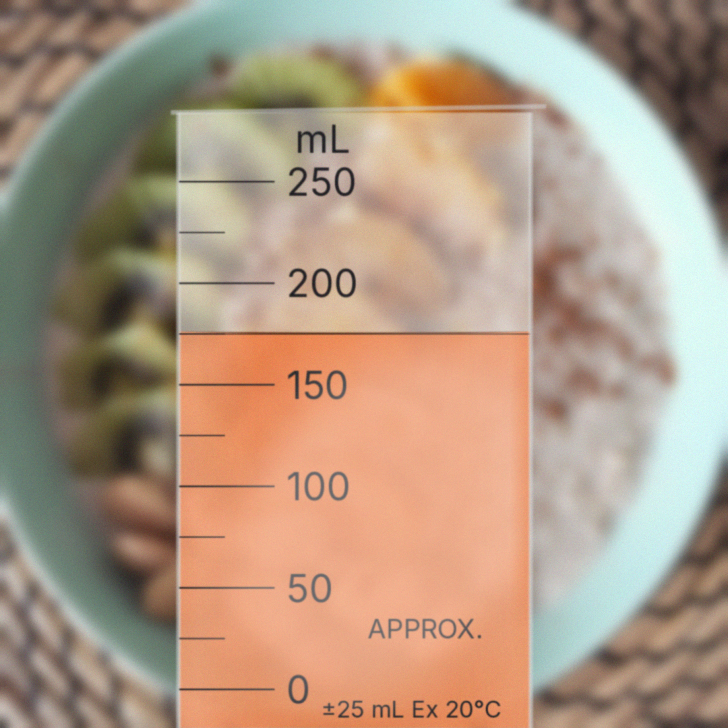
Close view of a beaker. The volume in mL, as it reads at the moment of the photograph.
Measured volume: 175 mL
